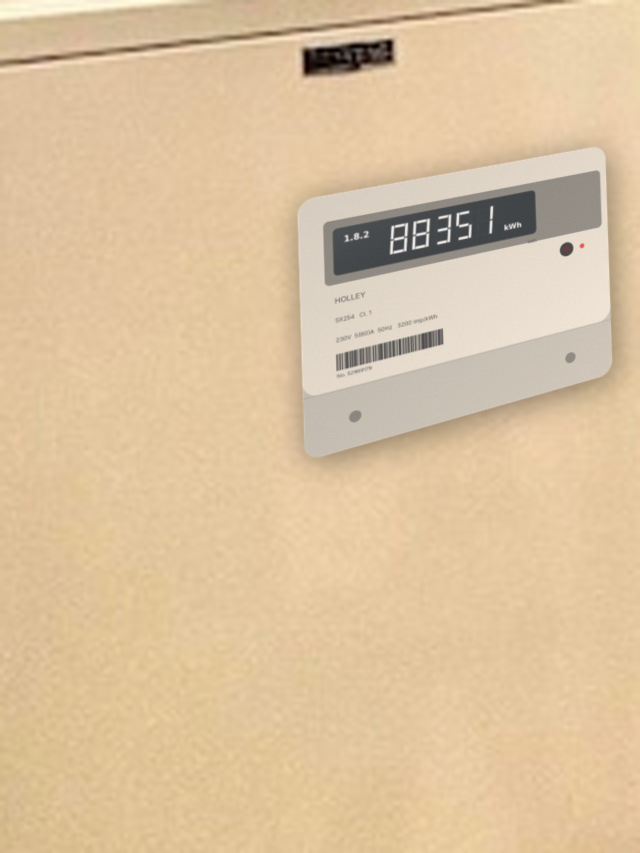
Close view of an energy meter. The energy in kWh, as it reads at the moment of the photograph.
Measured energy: 88351 kWh
